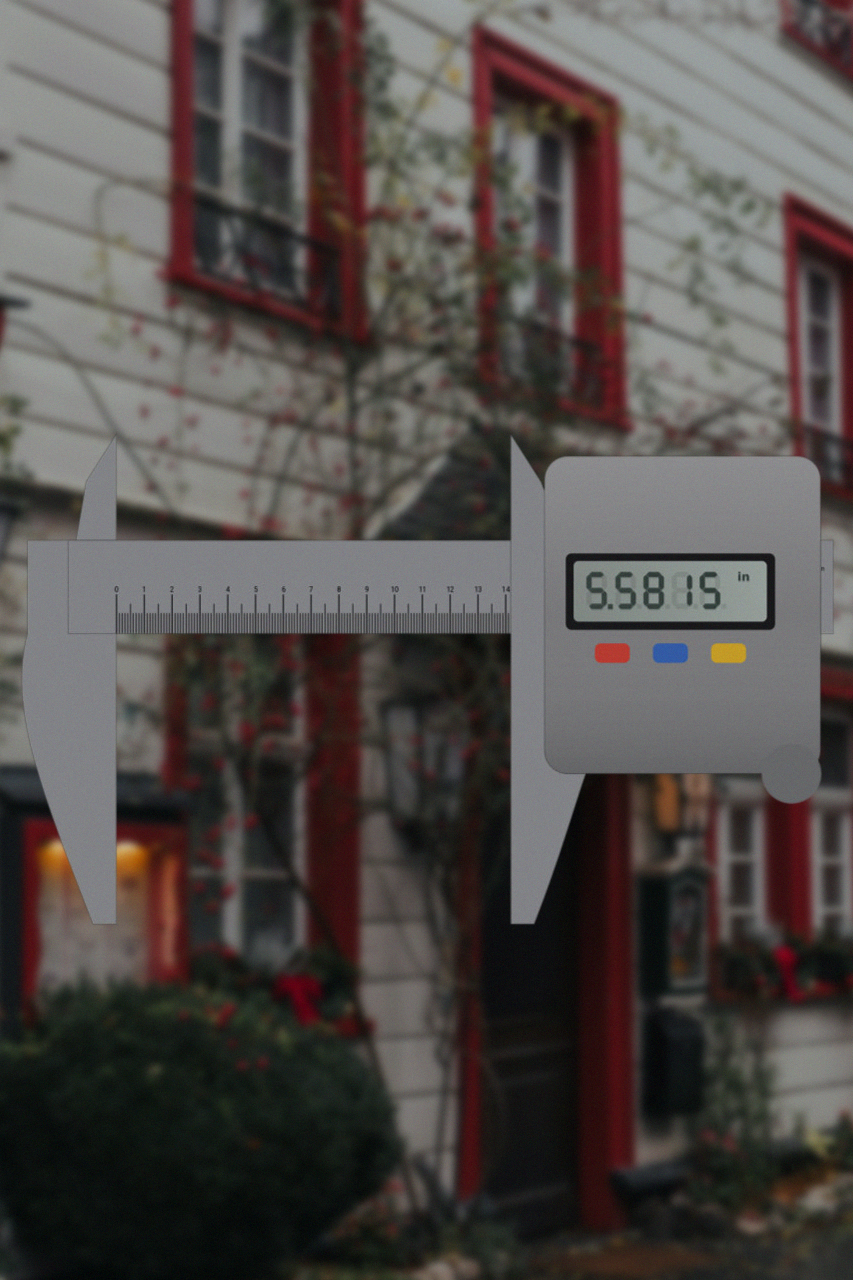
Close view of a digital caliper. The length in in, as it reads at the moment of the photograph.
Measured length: 5.5815 in
